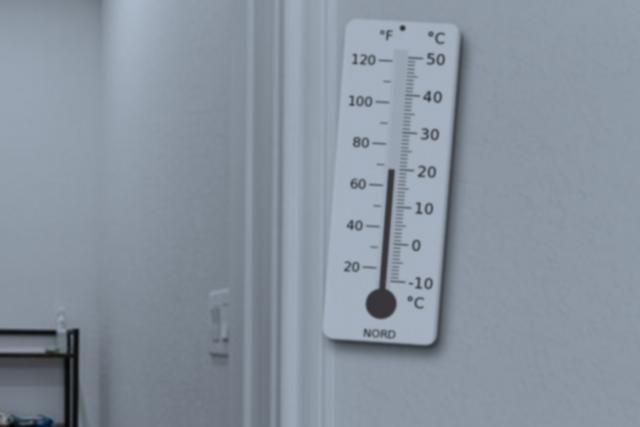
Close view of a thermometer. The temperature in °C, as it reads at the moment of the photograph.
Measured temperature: 20 °C
